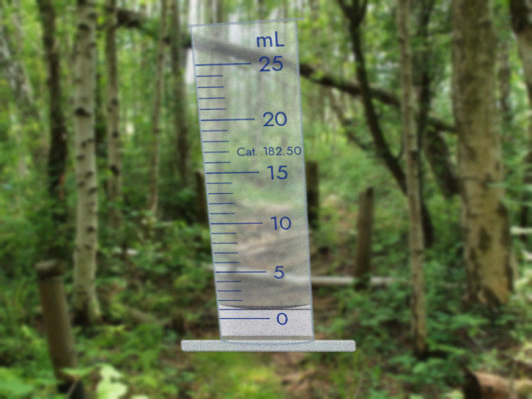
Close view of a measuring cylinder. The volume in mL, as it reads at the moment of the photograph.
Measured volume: 1 mL
